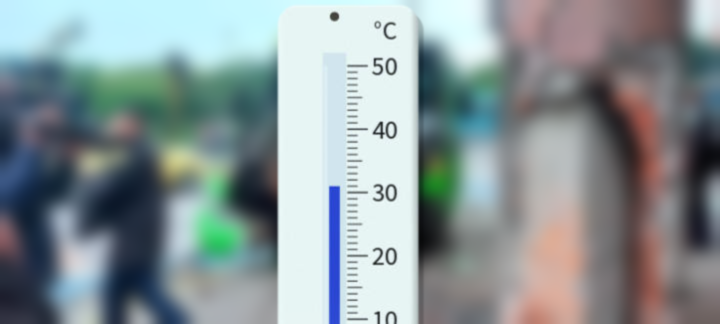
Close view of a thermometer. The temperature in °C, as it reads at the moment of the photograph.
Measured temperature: 31 °C
